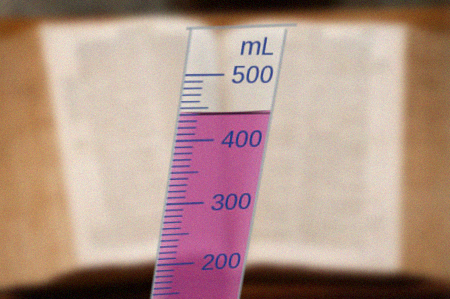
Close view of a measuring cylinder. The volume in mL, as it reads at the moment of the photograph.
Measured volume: 440 mL
